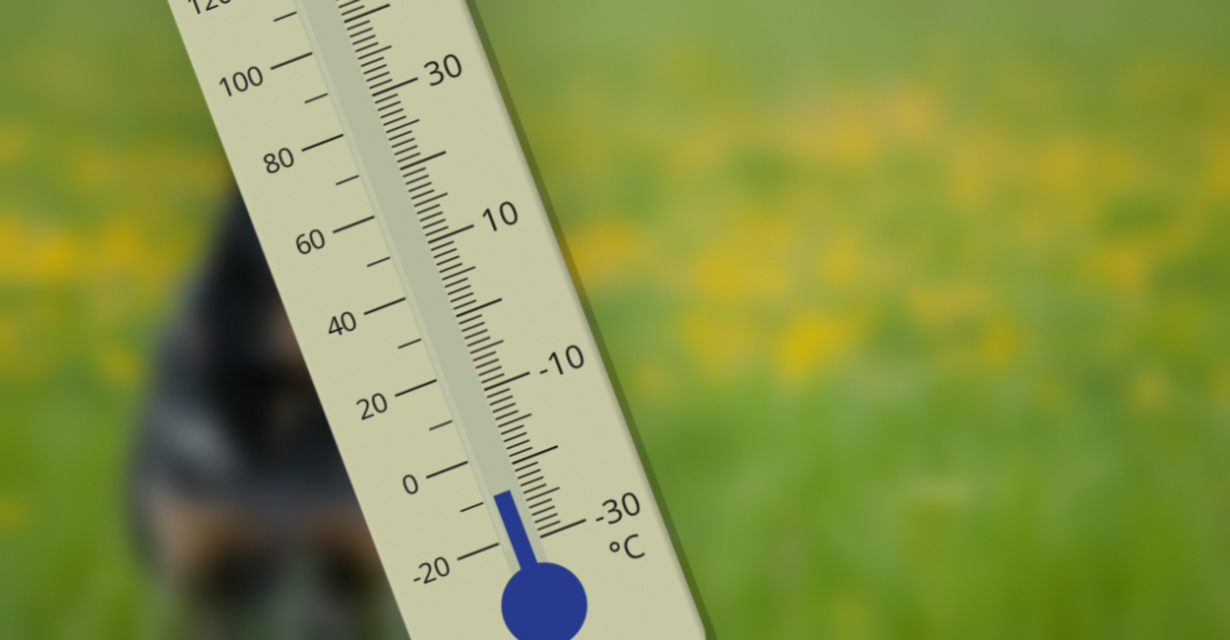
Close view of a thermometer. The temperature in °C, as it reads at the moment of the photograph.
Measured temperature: -23 °C
